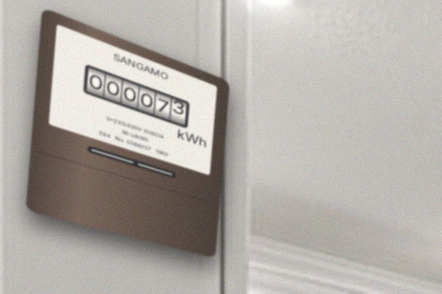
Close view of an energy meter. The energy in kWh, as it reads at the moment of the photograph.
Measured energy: 73 kWh
